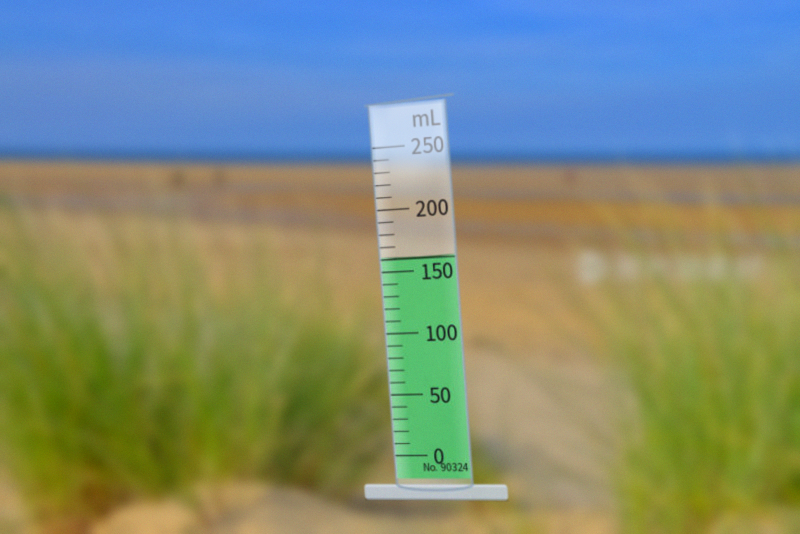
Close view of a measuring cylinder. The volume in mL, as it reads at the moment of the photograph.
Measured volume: 160 mL
